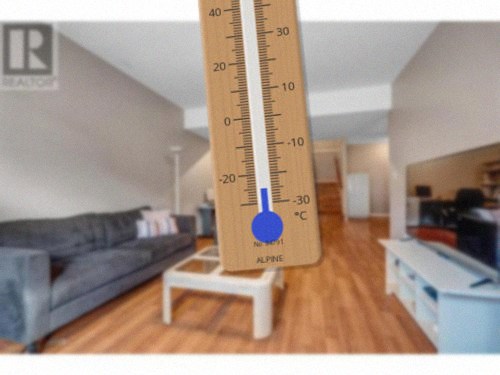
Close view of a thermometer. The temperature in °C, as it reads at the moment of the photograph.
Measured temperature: -25 °C
